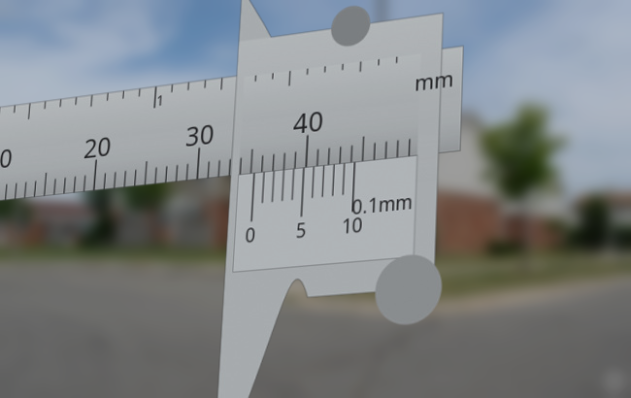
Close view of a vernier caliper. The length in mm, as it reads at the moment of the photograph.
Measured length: 35.3 mm
